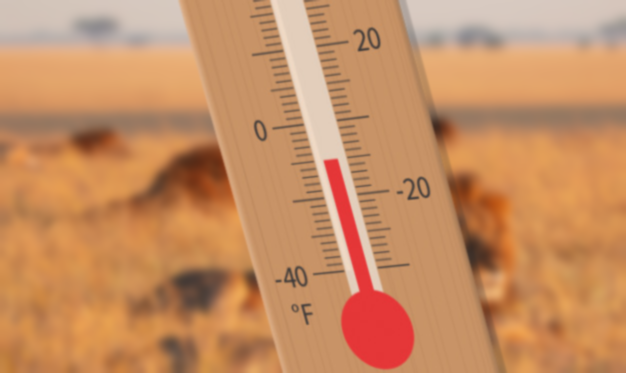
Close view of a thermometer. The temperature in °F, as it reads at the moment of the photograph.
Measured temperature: -10 °F
